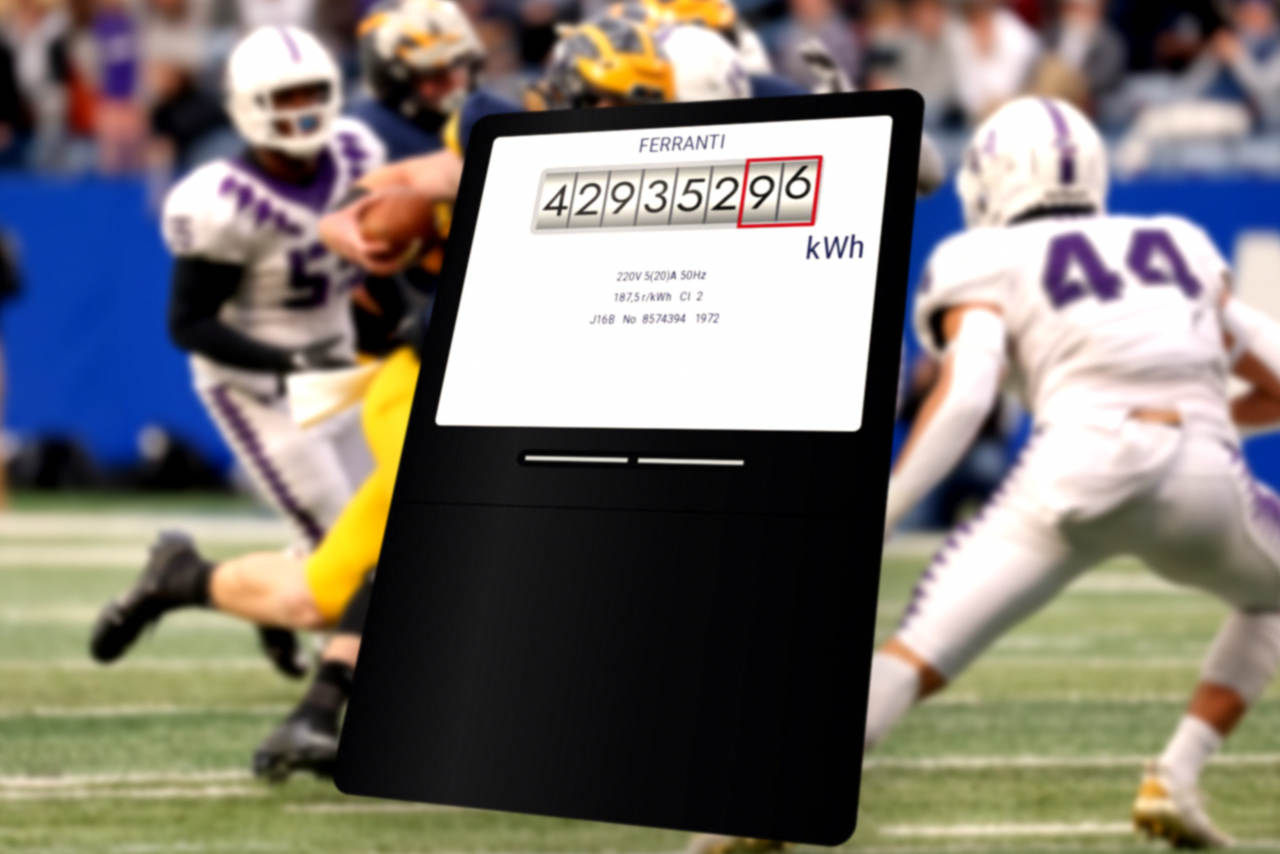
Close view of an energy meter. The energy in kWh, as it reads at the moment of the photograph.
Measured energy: 429352.96 kWh
